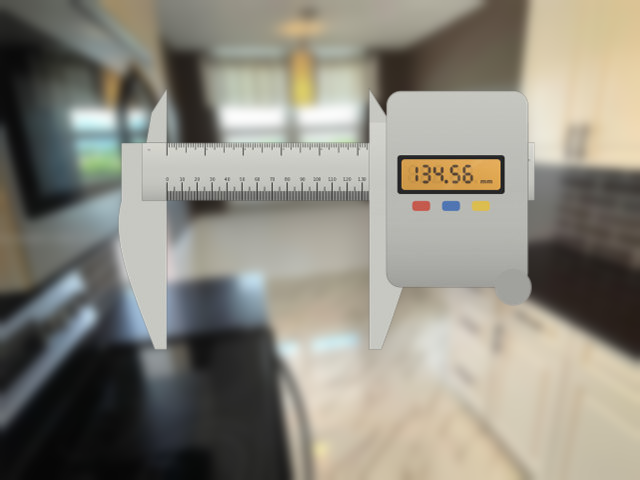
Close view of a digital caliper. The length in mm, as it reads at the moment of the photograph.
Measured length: 134.56 mm
